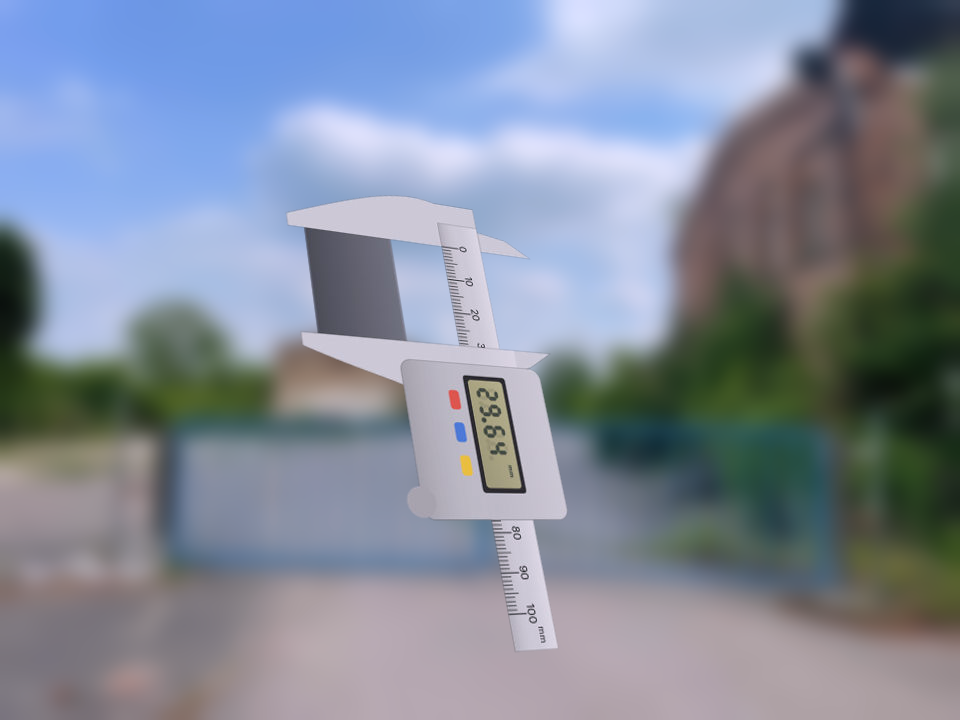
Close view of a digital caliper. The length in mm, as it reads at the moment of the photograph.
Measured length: 29.64 mm
